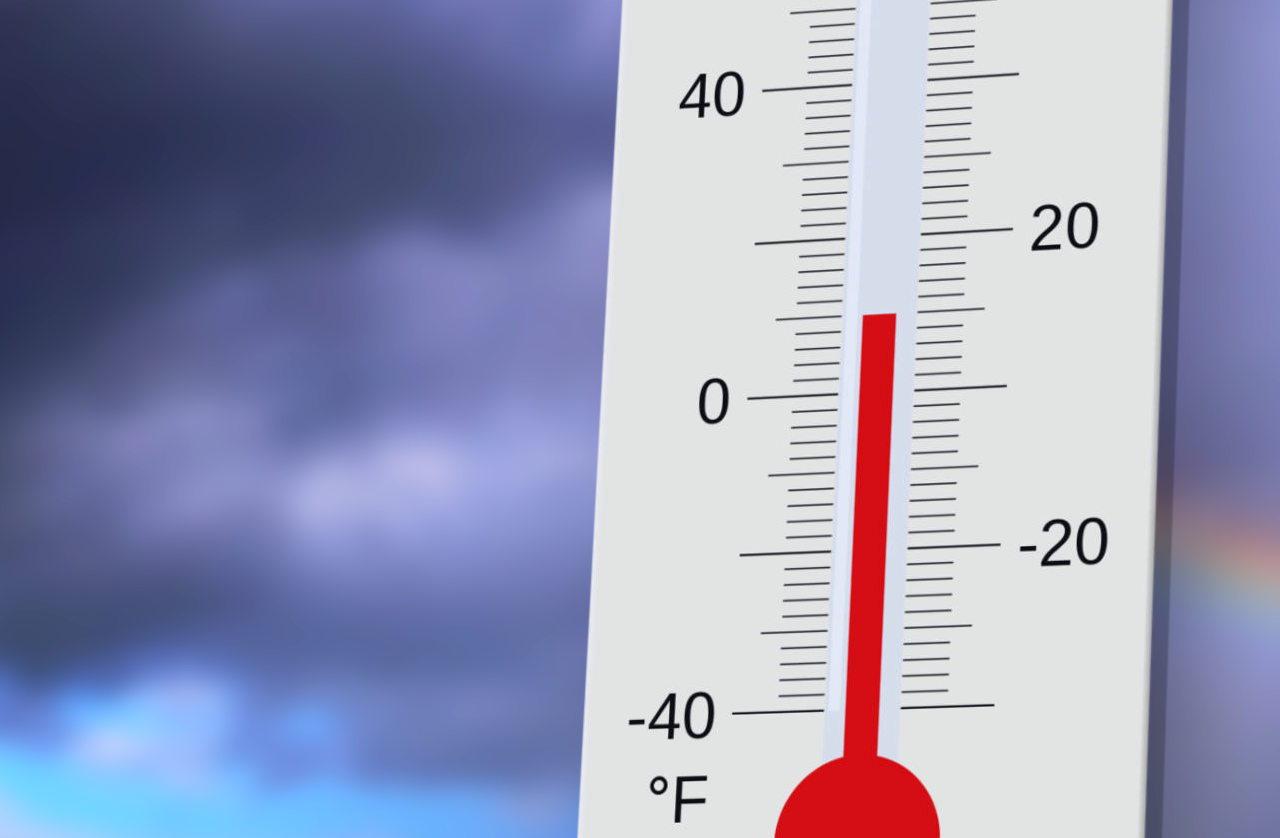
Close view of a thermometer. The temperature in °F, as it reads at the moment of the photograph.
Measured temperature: 10 °F
